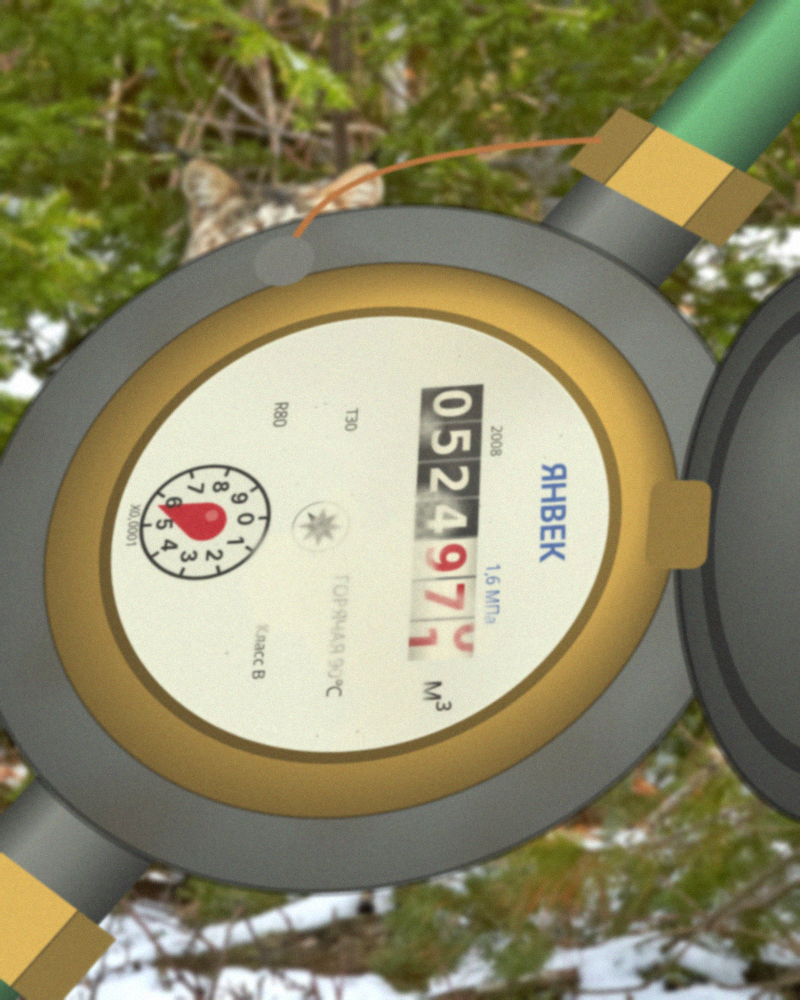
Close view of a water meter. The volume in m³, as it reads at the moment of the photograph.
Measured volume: 524.9705 m³
